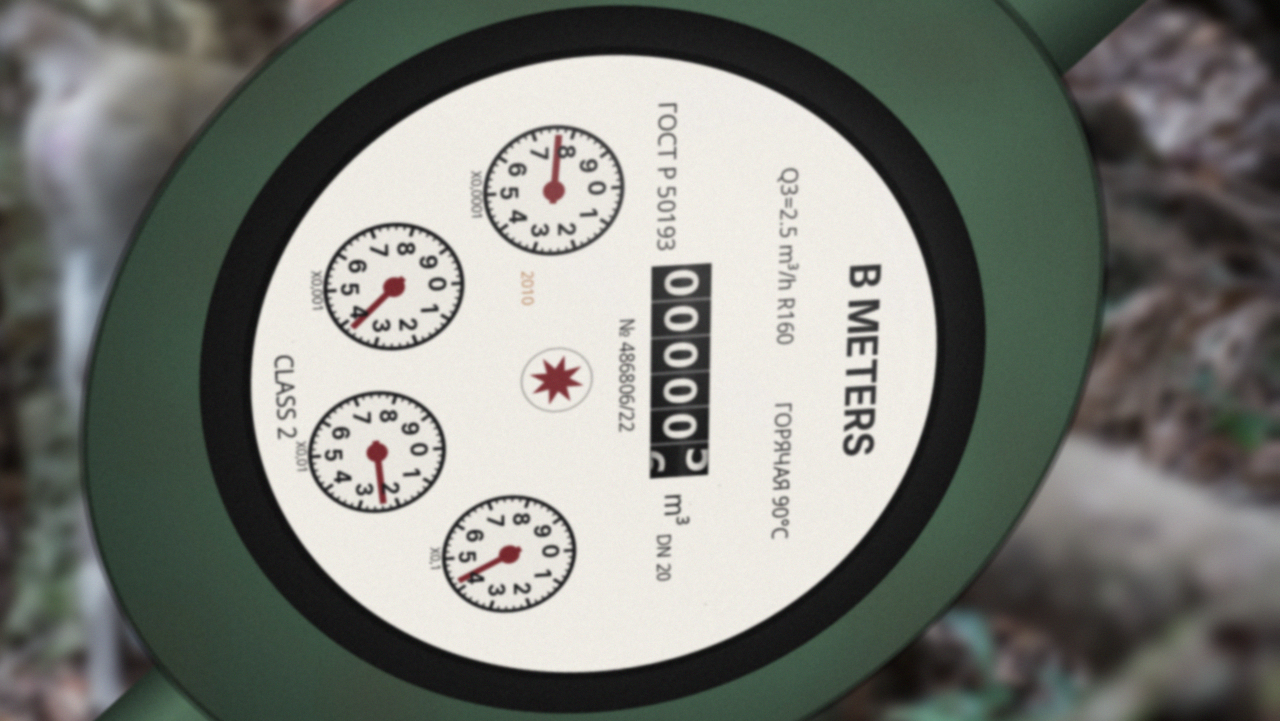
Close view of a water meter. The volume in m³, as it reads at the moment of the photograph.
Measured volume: 5.4237 m³
